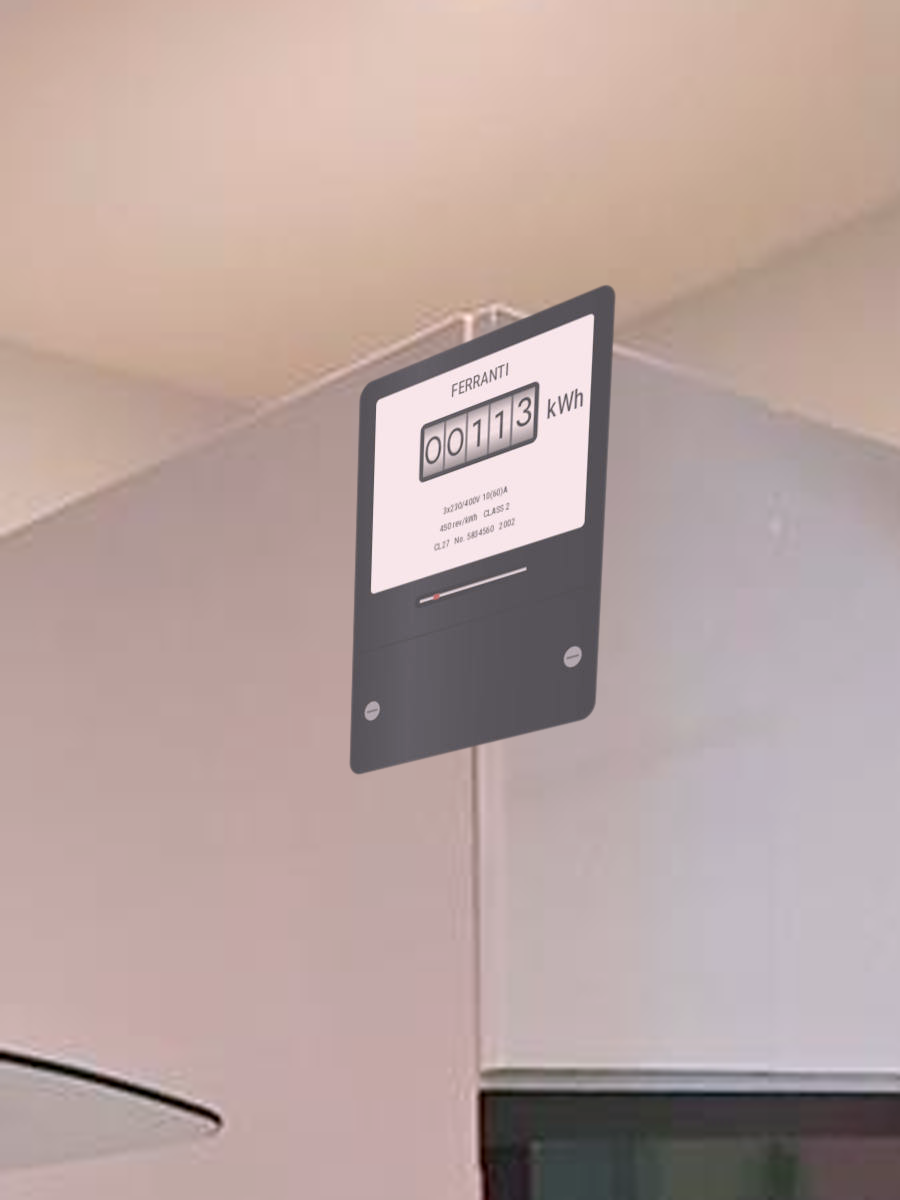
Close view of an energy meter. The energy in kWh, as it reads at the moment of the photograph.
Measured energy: 113 kWh
